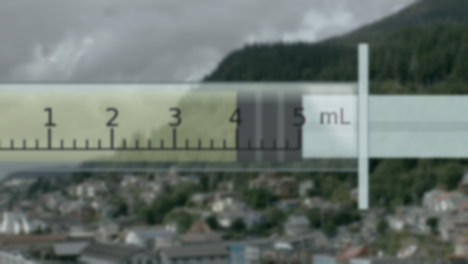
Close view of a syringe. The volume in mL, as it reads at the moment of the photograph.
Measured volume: 4 mL
